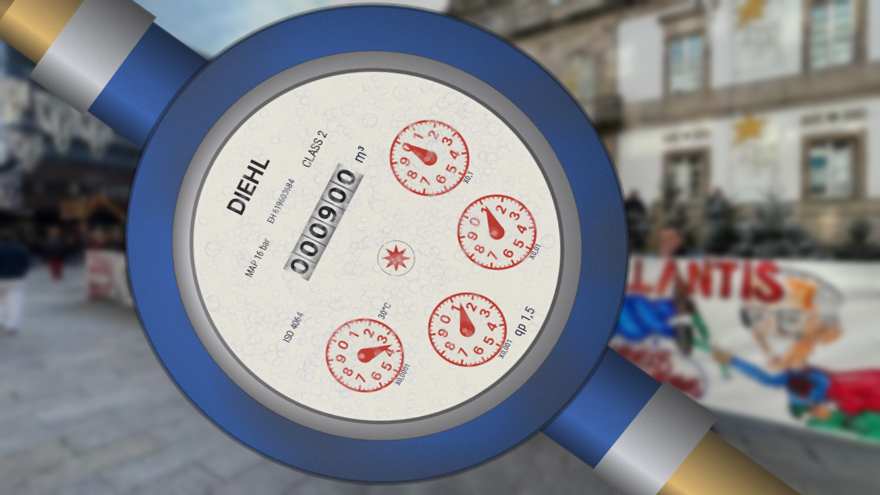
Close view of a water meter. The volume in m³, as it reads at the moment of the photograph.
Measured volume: 900.0113 m³
